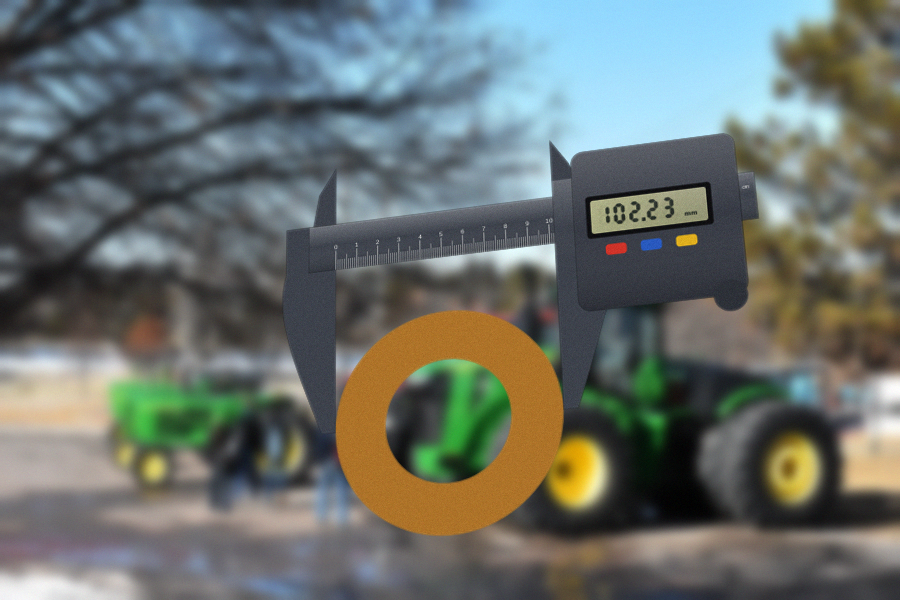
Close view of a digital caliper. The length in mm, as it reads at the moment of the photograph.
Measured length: 102.23 mm
